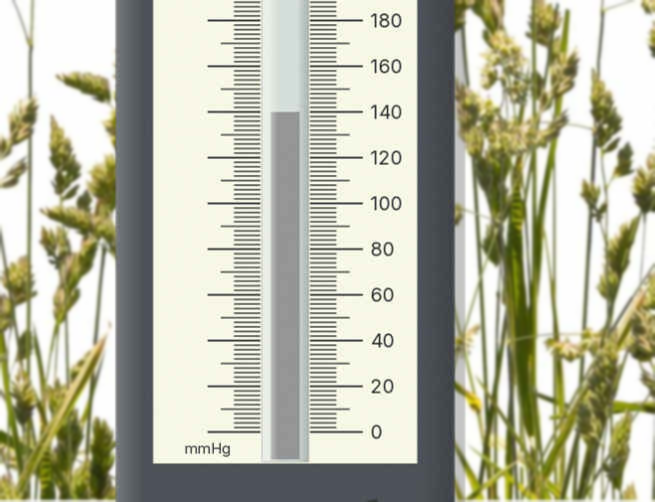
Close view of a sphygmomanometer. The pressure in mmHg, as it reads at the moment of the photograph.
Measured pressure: 140 mmHg
